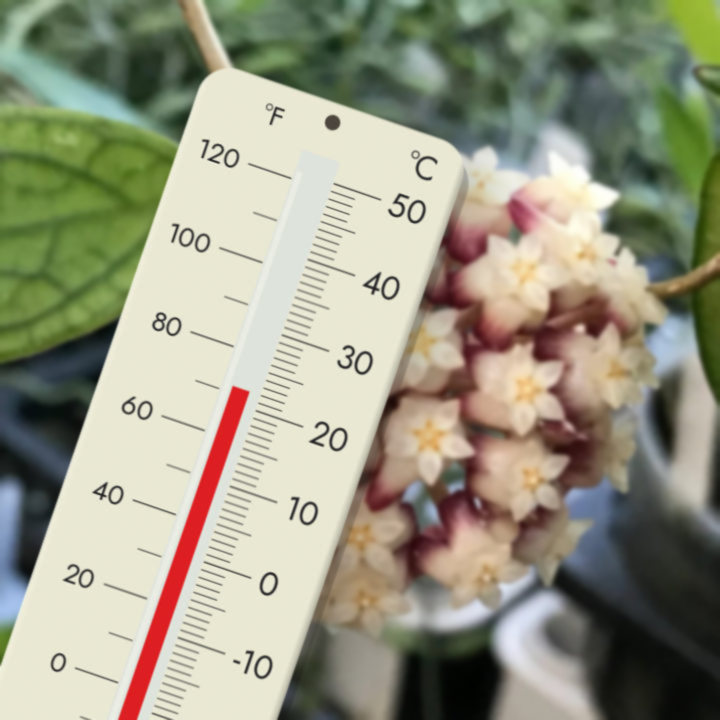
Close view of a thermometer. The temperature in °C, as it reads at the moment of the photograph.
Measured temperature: 22 °C
